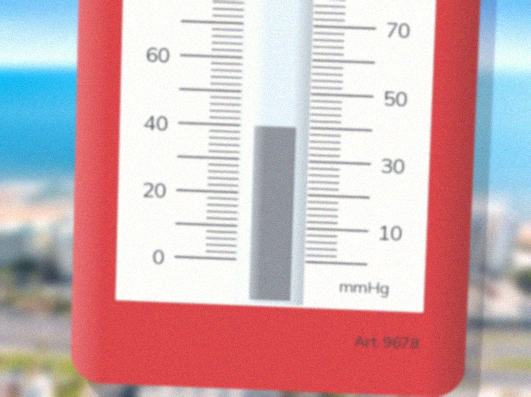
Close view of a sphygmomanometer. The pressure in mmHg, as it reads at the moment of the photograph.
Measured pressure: 40 mmHg
